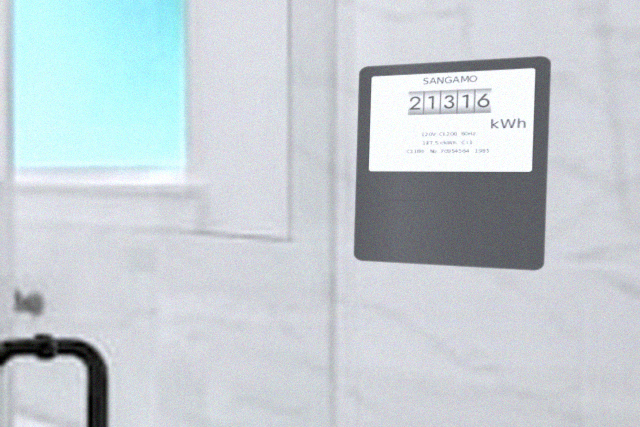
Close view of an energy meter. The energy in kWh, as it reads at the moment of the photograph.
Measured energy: 21316 kWh
